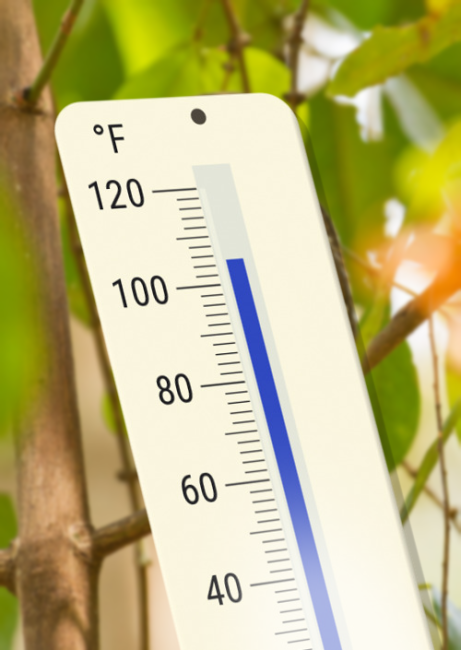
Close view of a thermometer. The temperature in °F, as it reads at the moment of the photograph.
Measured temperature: 105 °F
